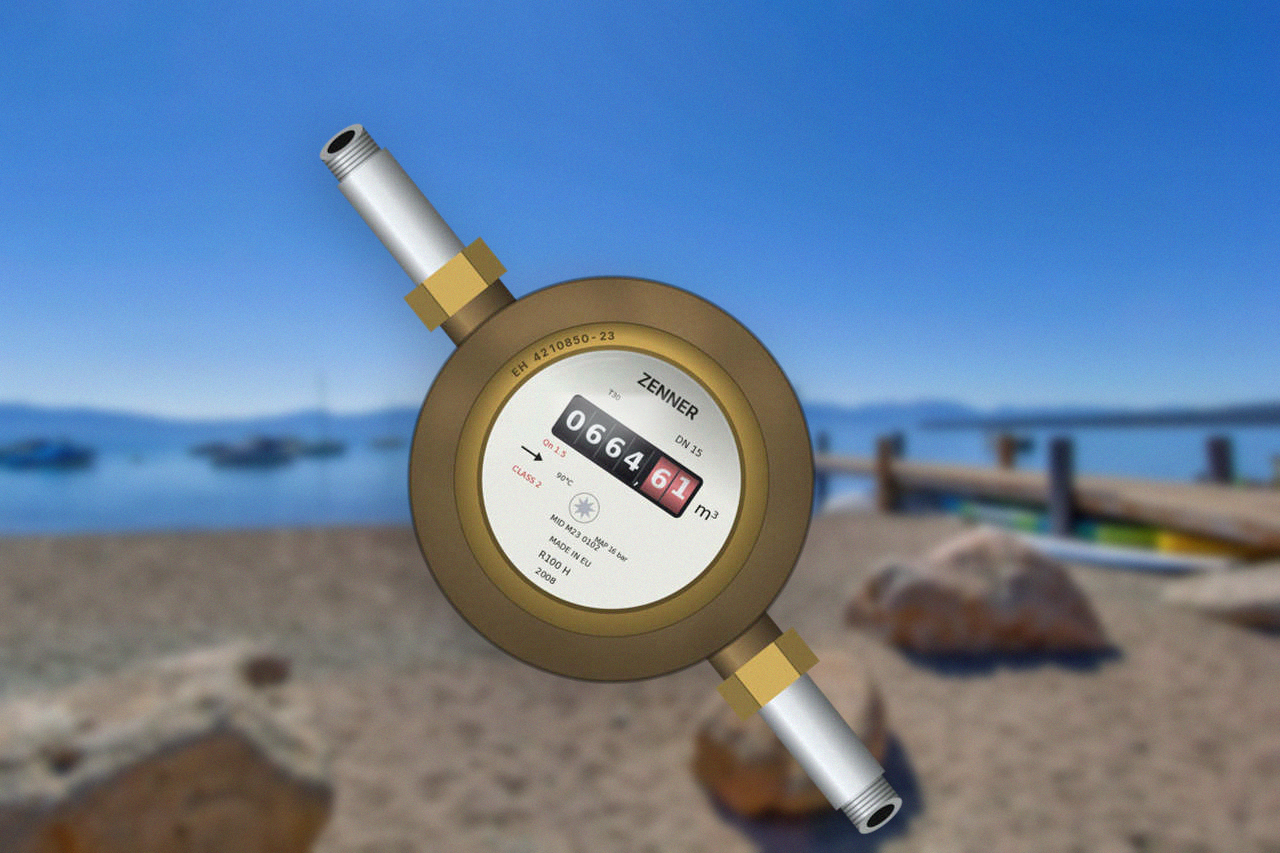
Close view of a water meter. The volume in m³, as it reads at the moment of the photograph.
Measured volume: 664.61 m³
